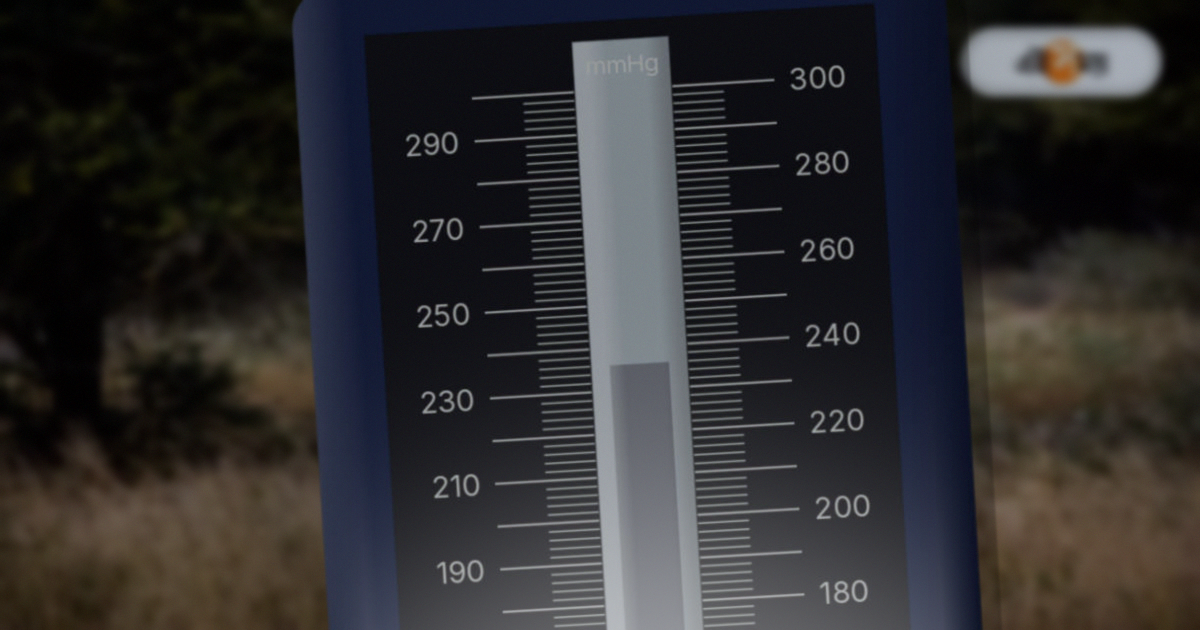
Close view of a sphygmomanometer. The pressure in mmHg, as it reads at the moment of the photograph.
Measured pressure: 236 mmHg
